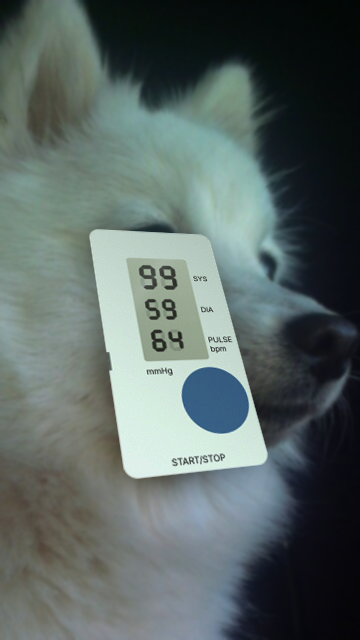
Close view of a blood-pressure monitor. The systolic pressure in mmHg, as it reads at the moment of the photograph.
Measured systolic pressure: 99 mmHg
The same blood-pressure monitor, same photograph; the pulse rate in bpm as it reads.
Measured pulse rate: 64 bpm
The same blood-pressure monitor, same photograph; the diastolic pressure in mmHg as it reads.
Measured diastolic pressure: 59 mmHg
